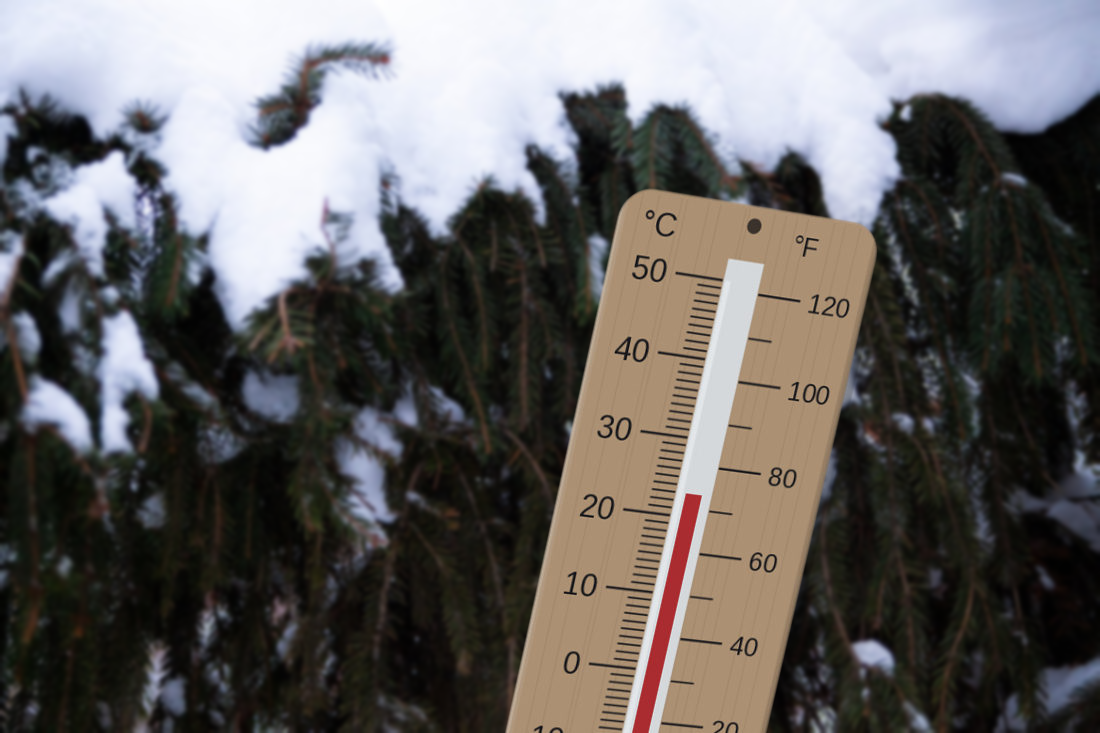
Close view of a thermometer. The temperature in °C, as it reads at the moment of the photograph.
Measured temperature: 23 °C
